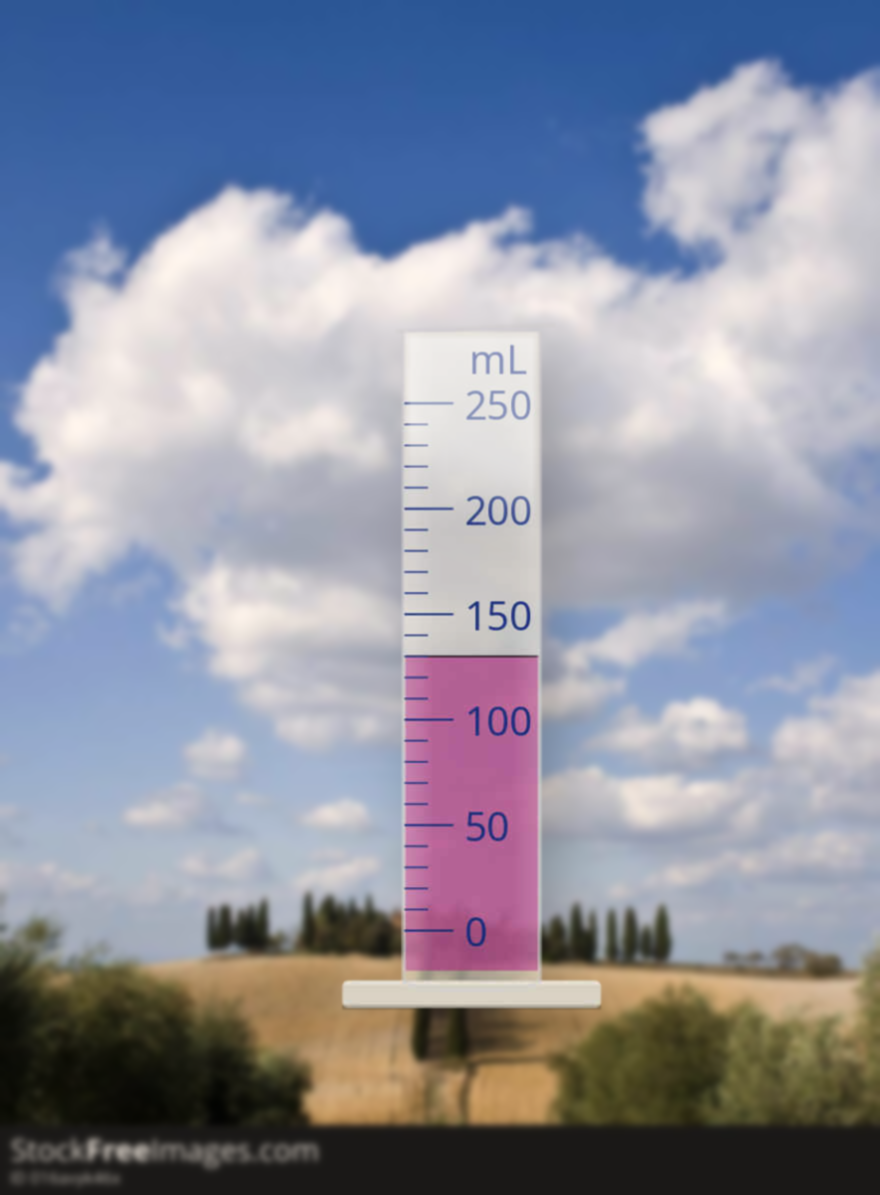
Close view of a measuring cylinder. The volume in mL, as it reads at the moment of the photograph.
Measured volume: 130 mL
